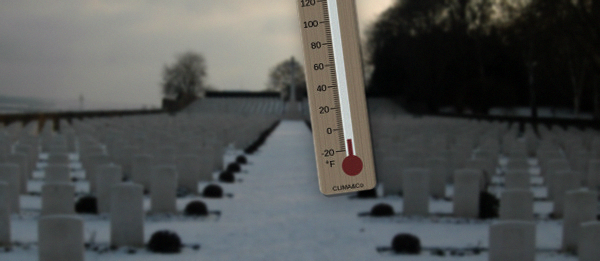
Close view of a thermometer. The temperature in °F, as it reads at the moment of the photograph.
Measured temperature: -10 °F
